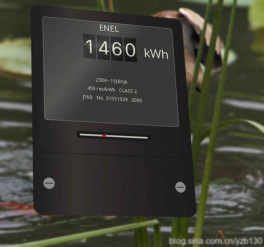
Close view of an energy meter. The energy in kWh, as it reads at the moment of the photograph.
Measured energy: 1460 kWh
